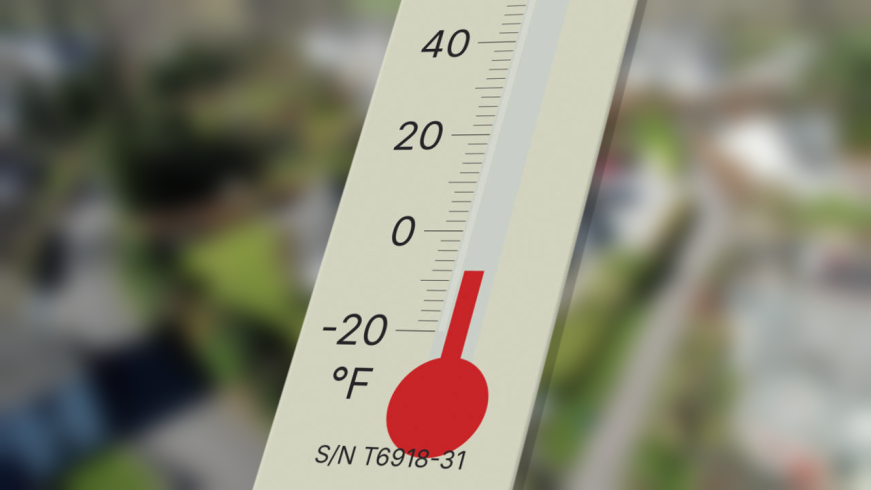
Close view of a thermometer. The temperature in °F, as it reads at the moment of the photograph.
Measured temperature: -8 °F
